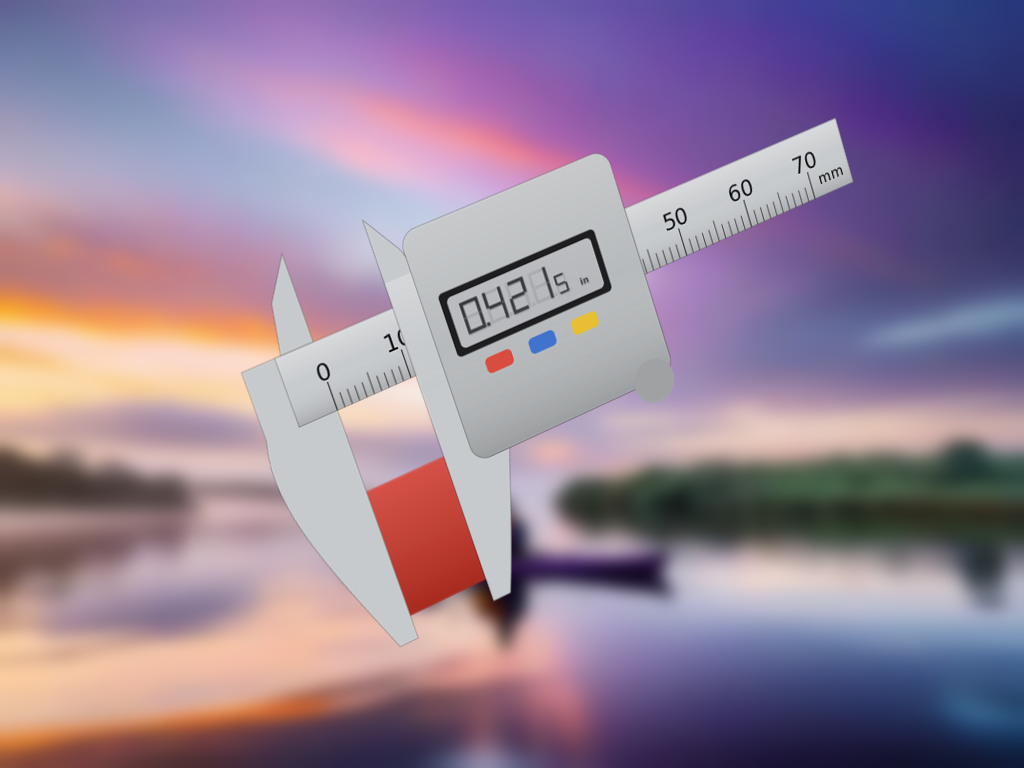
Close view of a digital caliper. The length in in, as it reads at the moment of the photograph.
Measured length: 0.4215 in
